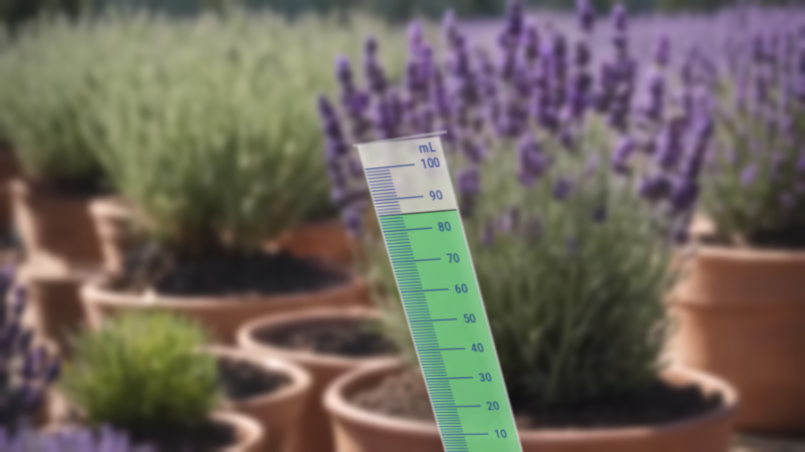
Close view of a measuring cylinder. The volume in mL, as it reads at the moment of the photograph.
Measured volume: 85 mL
